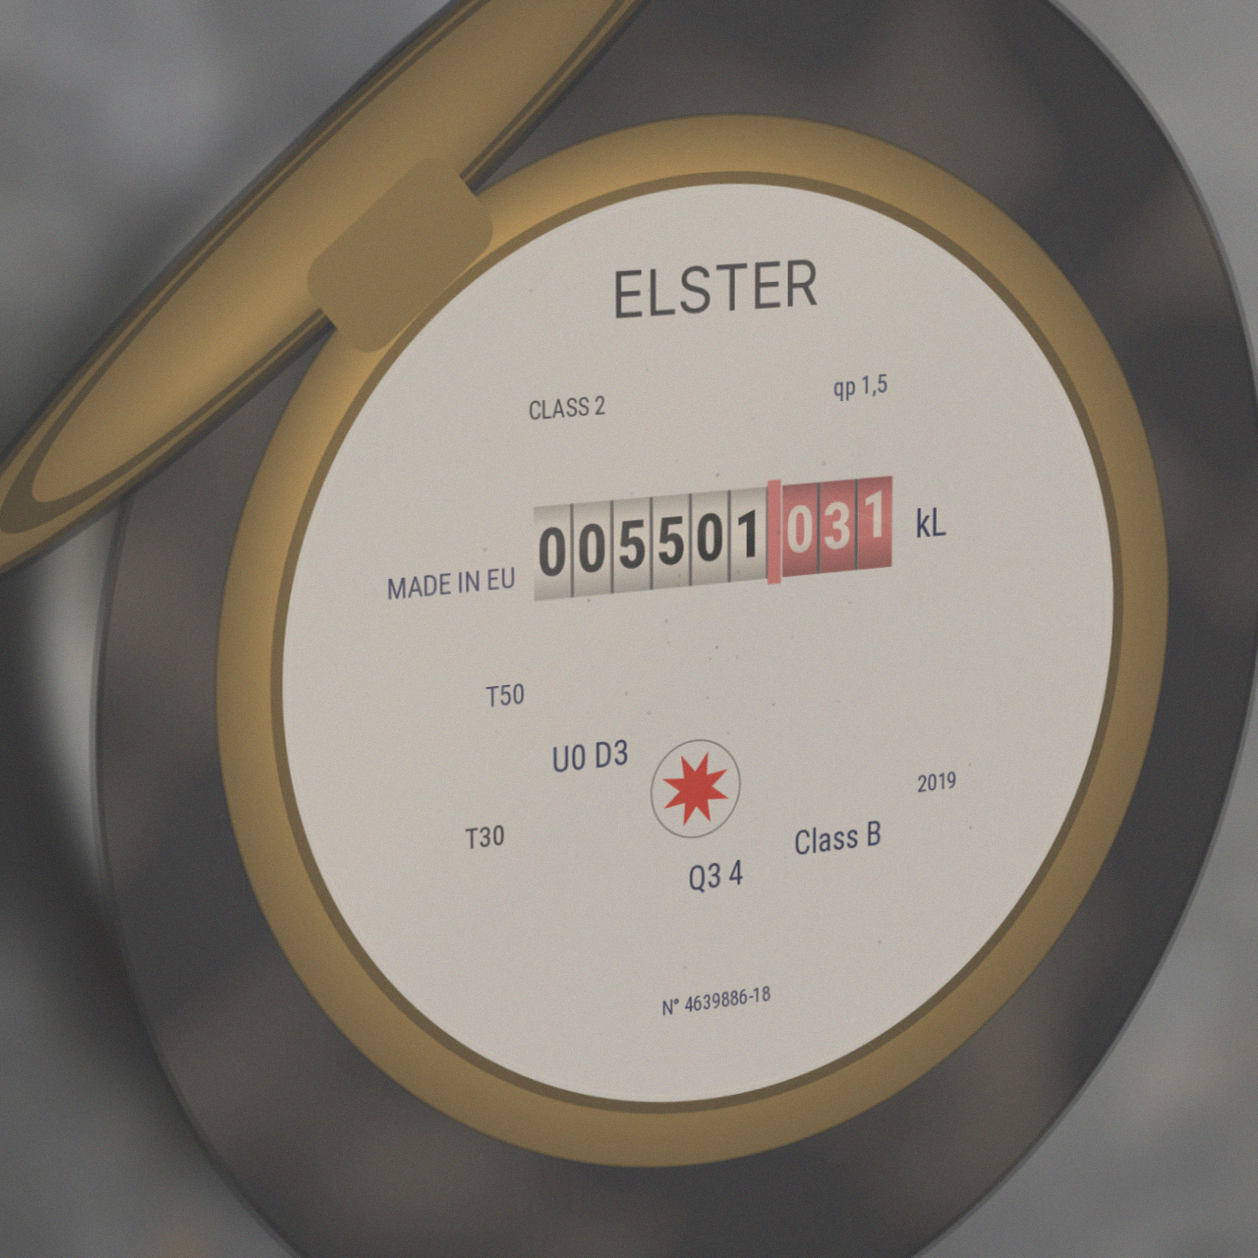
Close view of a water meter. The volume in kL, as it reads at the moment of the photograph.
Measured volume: 5501.031 kL
